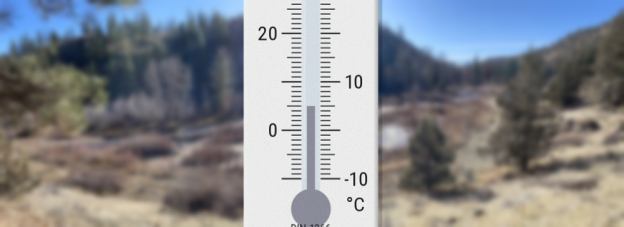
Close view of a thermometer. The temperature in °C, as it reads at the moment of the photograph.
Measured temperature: 5 °C
